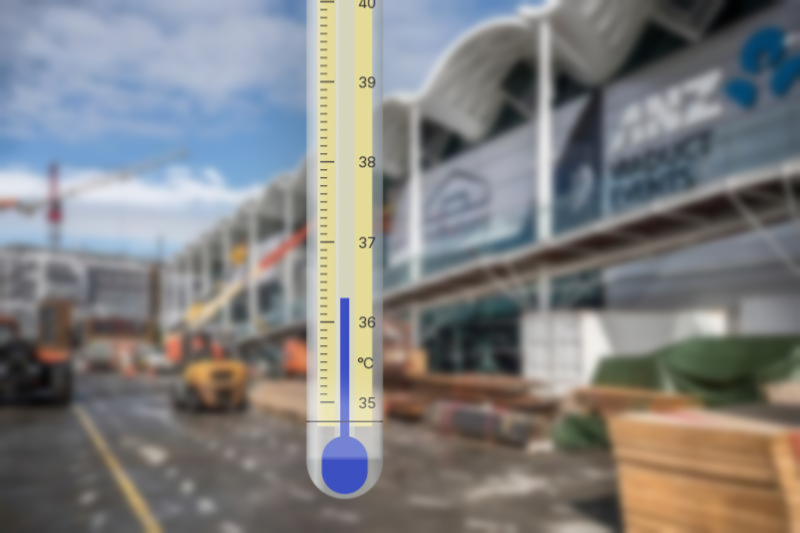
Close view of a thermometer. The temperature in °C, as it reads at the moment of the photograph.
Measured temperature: 36.3 °C
